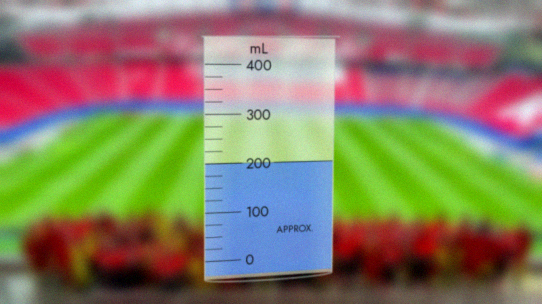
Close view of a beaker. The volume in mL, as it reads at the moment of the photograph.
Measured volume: 200 mL
